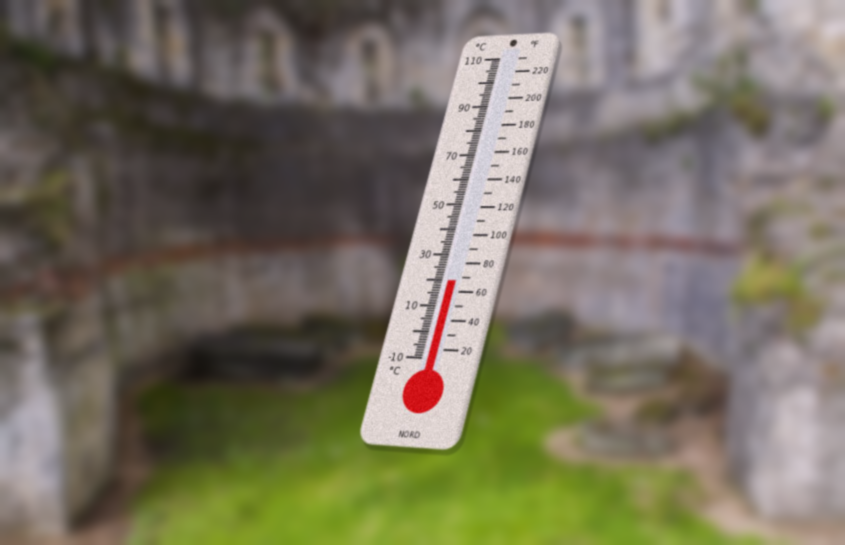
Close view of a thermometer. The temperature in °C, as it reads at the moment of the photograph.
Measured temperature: 20 °C
